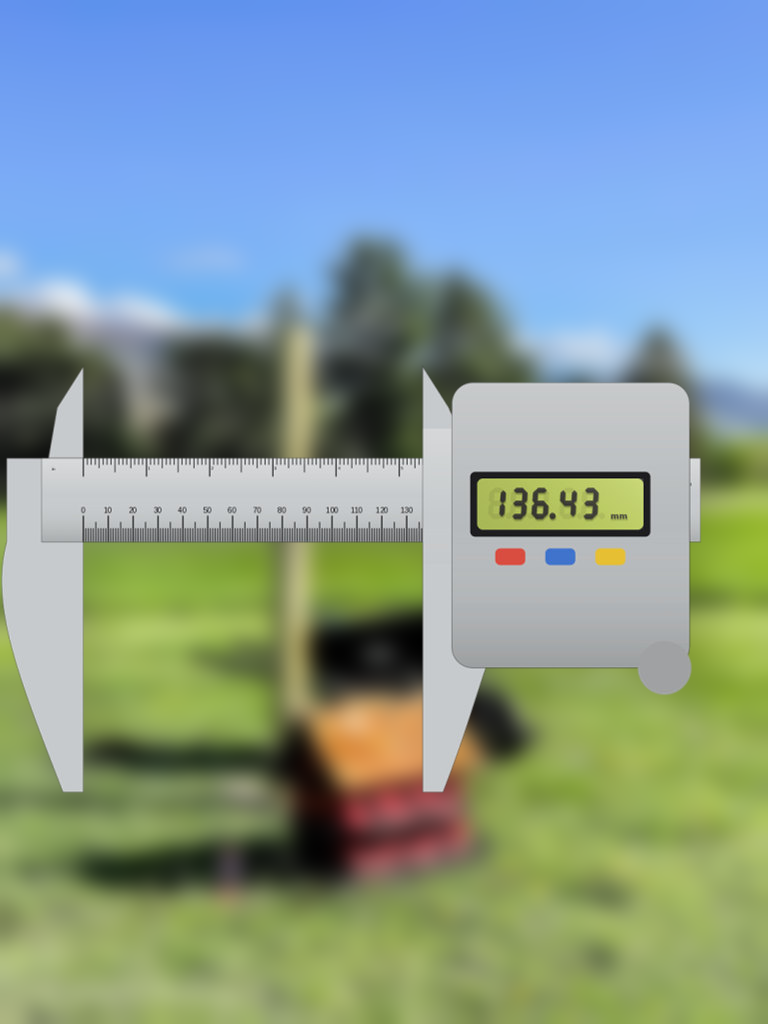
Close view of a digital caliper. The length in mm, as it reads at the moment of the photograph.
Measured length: 136.43 mm
